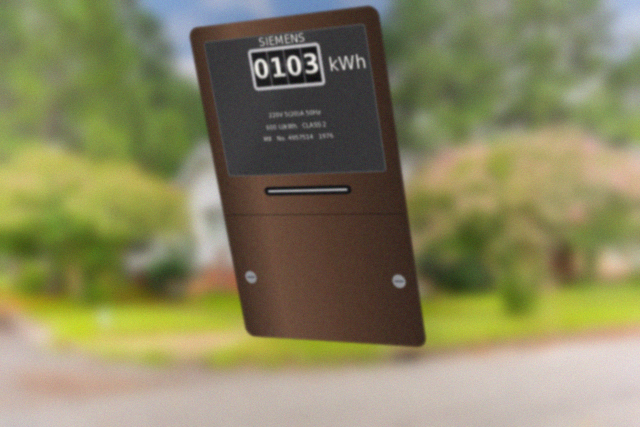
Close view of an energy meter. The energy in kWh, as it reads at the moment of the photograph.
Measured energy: 103 kWh
